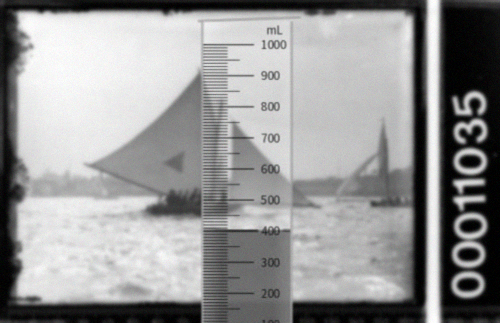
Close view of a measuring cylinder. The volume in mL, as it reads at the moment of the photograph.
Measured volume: 400 mL
